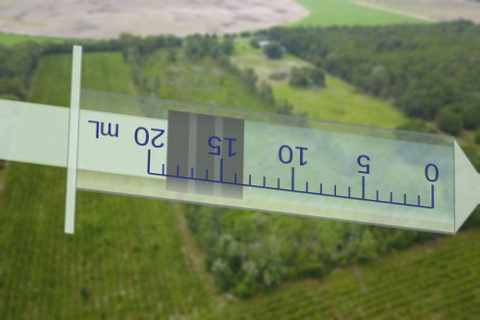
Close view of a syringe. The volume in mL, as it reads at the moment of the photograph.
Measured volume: 13.5 mL
